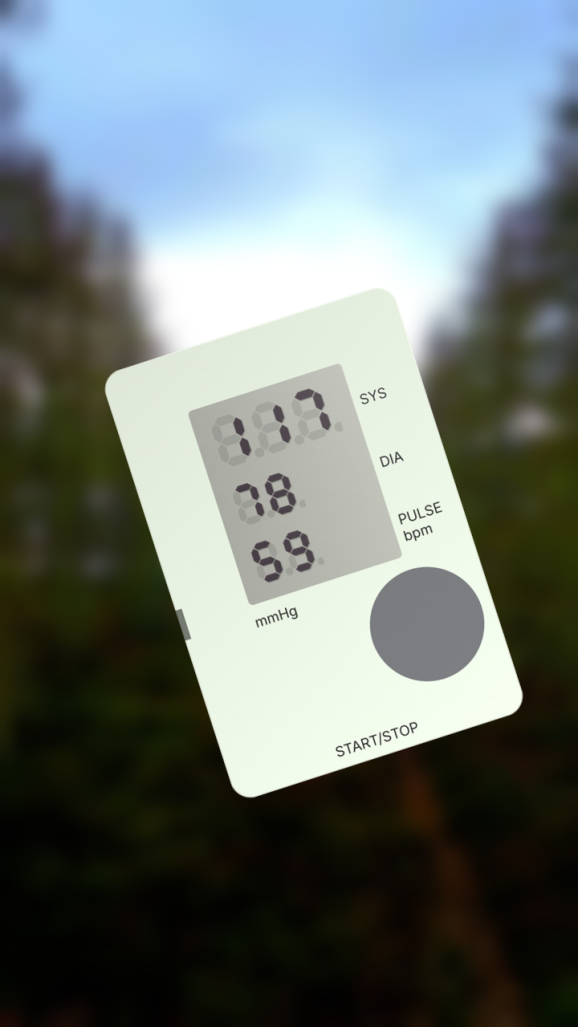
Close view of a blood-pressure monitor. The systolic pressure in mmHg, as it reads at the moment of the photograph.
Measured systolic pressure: 117 mmHg
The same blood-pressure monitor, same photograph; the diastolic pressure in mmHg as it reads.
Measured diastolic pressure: 78 mmHg
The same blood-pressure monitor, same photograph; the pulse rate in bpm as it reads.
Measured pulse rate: 59 bpm
